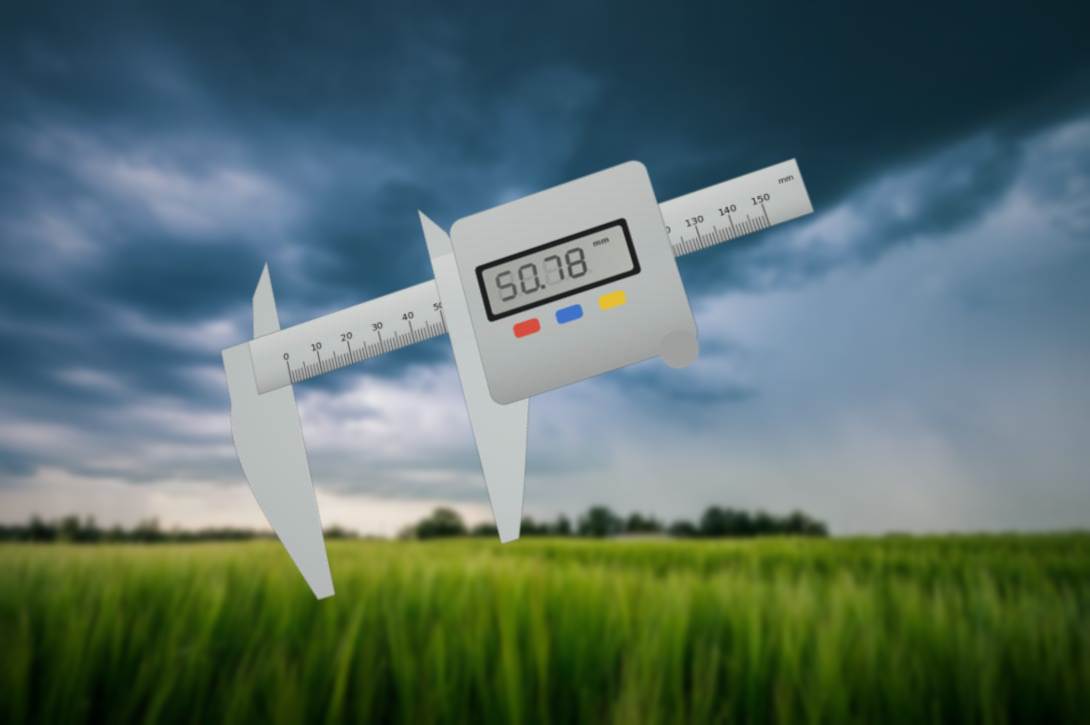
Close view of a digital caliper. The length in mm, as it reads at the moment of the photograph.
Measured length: 50.78 mm
